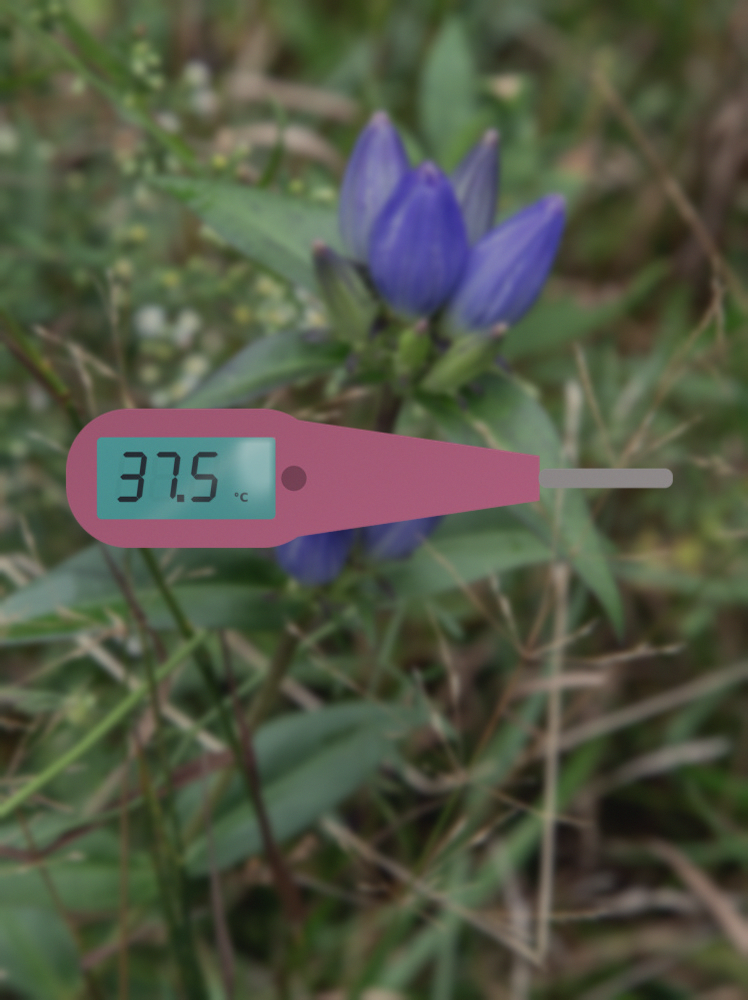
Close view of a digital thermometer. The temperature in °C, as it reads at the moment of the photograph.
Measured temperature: 37.5 °C
